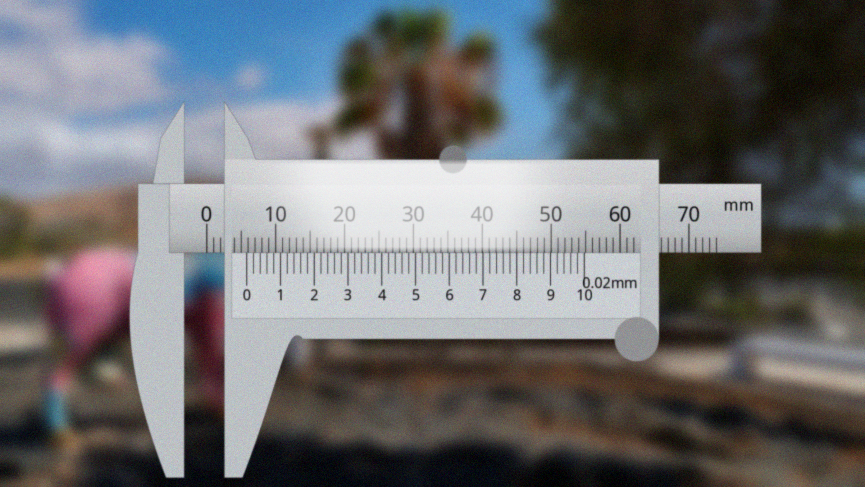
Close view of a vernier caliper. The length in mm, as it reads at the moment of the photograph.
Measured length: 5.8 mm
